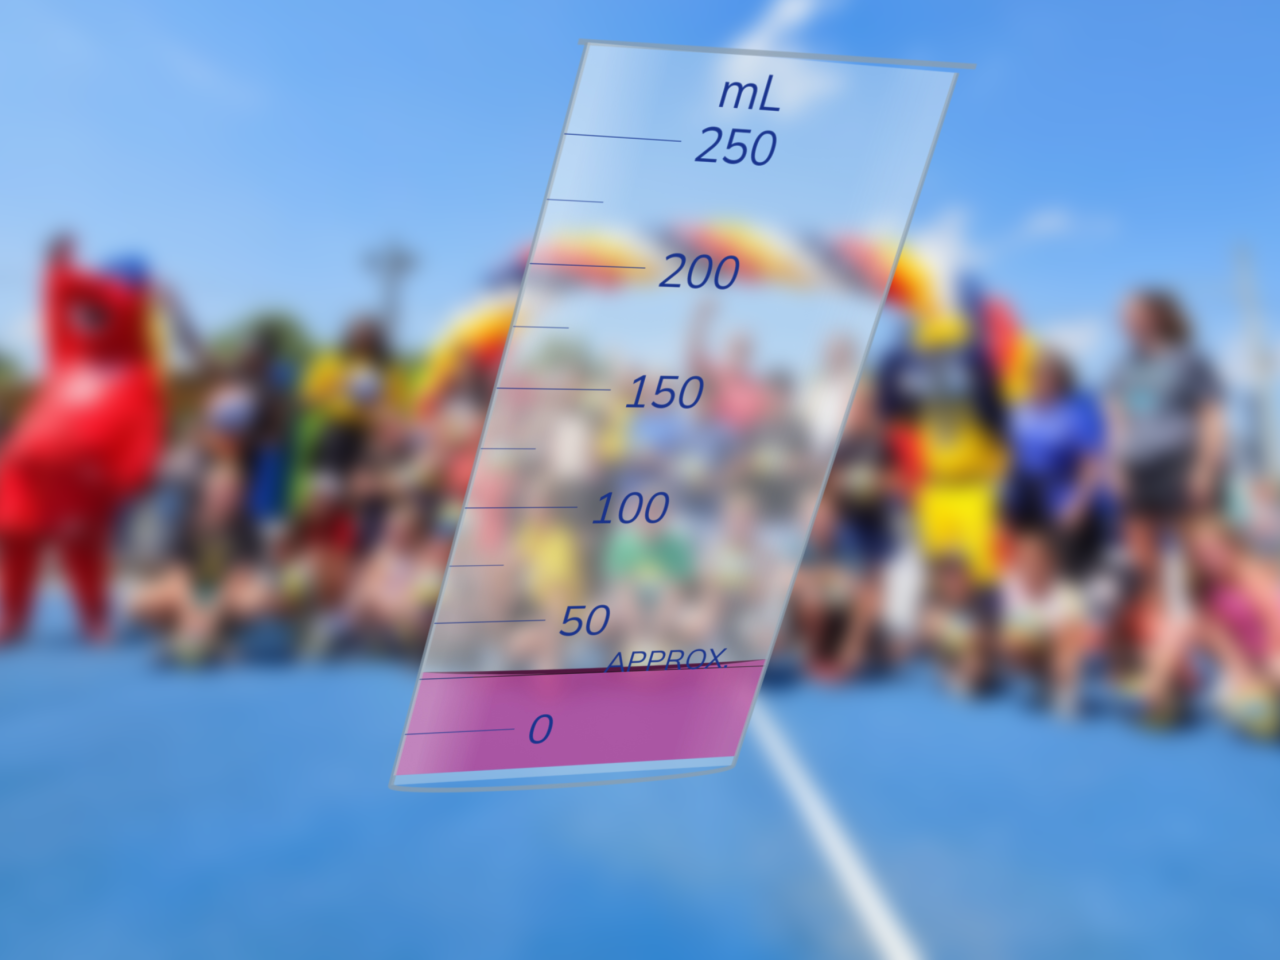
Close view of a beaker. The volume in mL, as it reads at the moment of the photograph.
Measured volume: 25 mL
